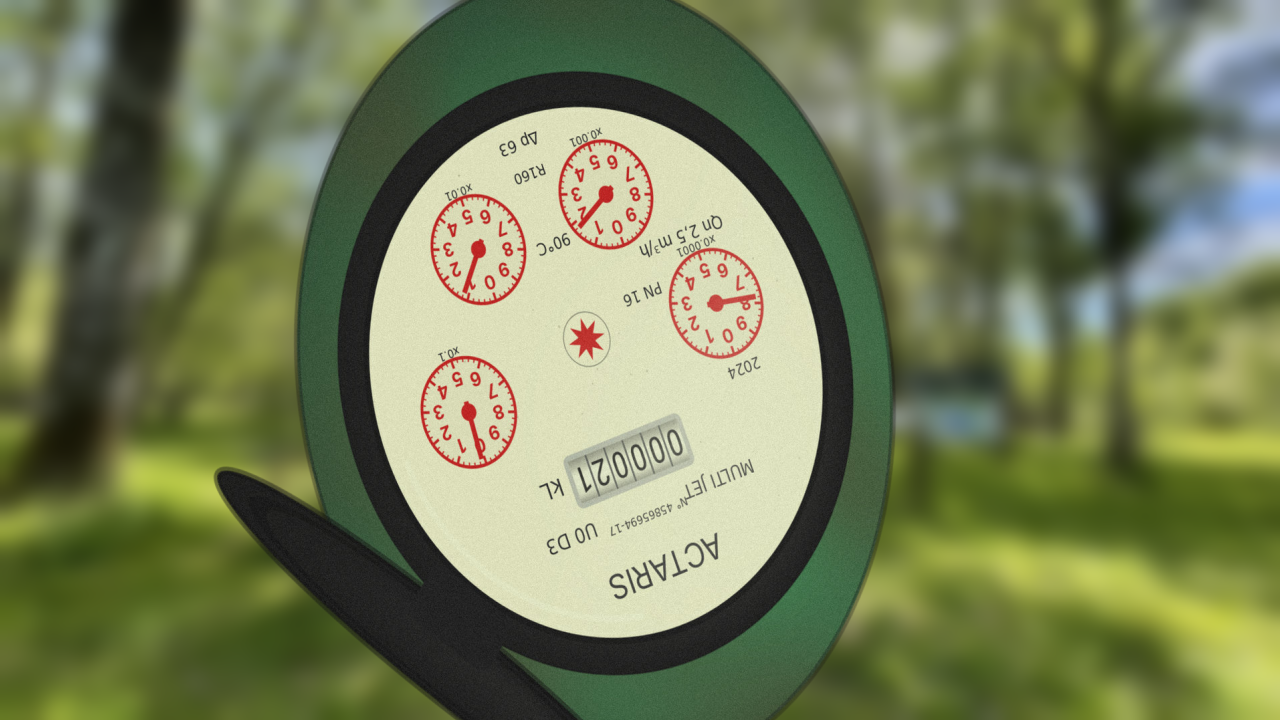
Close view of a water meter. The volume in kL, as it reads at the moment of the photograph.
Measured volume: 21.0117 kL
